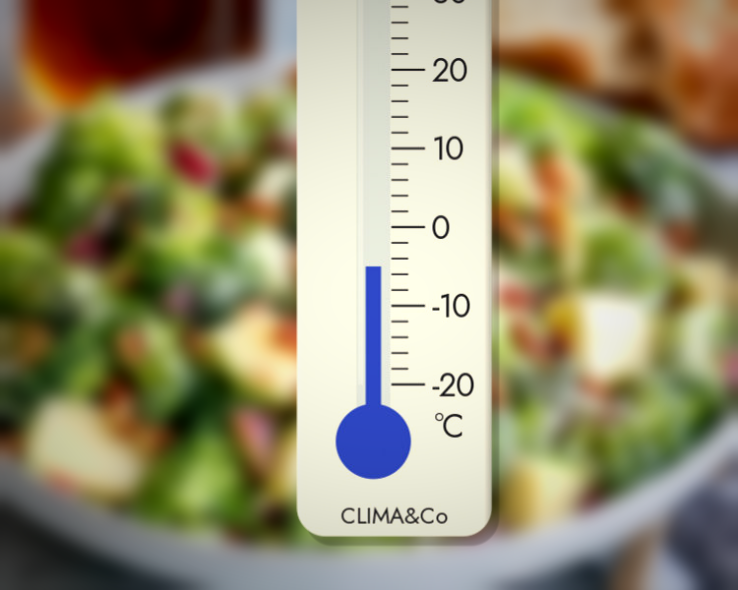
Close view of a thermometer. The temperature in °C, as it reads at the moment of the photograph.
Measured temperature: -5 °C
